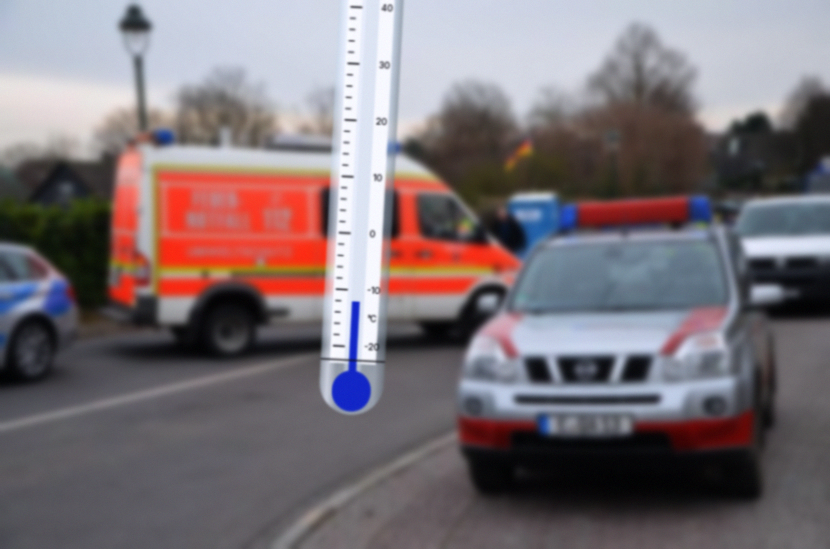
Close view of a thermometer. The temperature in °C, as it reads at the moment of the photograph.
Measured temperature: -12 °C
